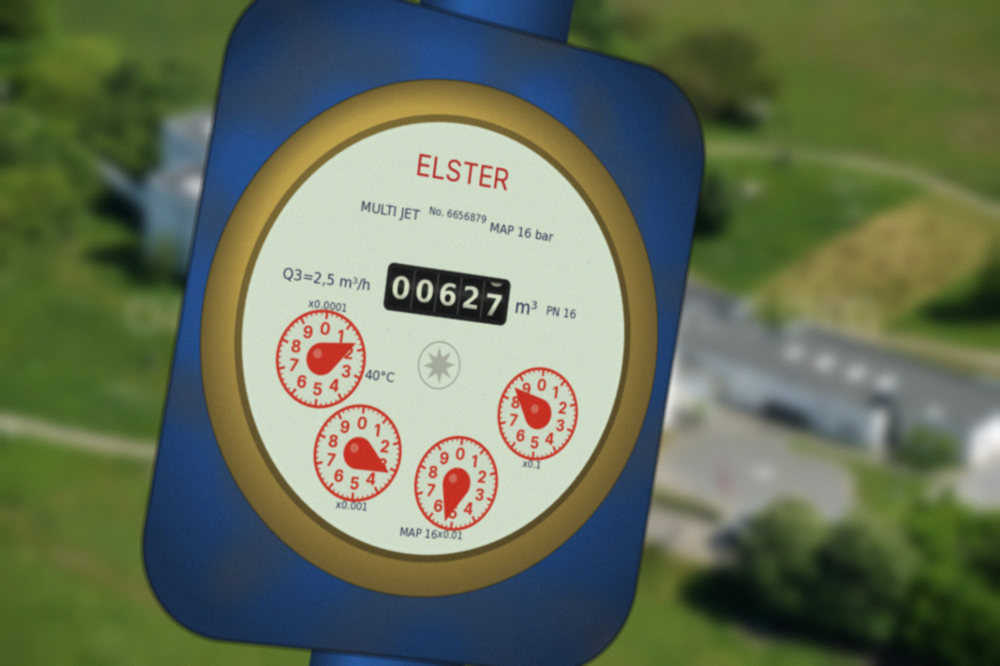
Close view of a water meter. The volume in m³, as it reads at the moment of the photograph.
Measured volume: 626.8531 m³
